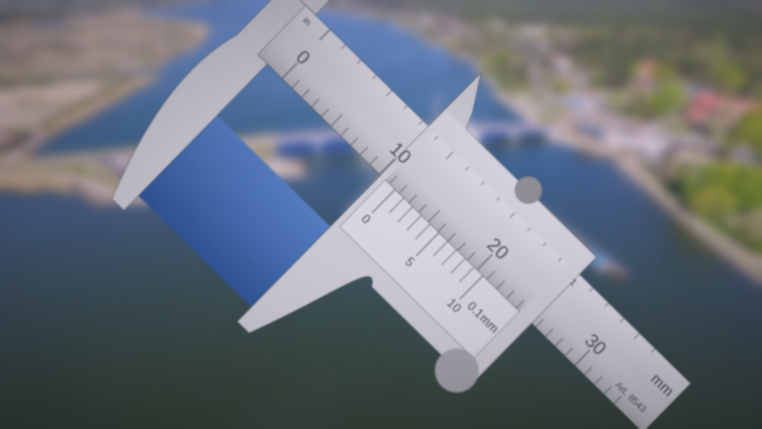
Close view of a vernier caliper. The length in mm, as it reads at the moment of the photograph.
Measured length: 11.6 mm
